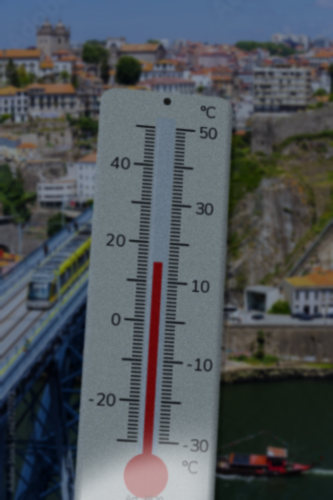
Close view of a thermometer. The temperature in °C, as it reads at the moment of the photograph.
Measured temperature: 15 °C
